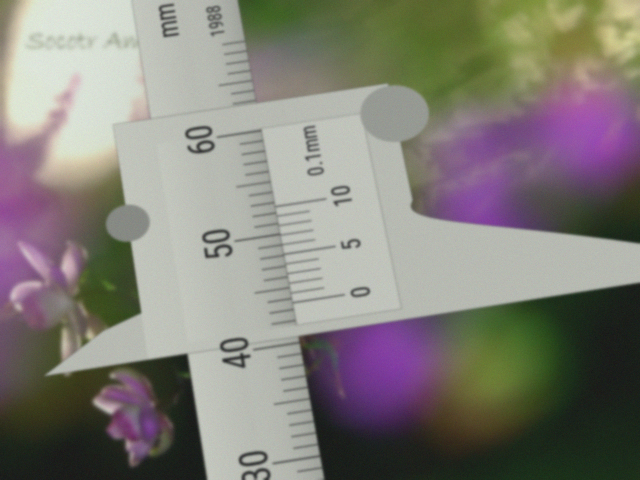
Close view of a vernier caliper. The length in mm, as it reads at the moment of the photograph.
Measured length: 43.6 mm
